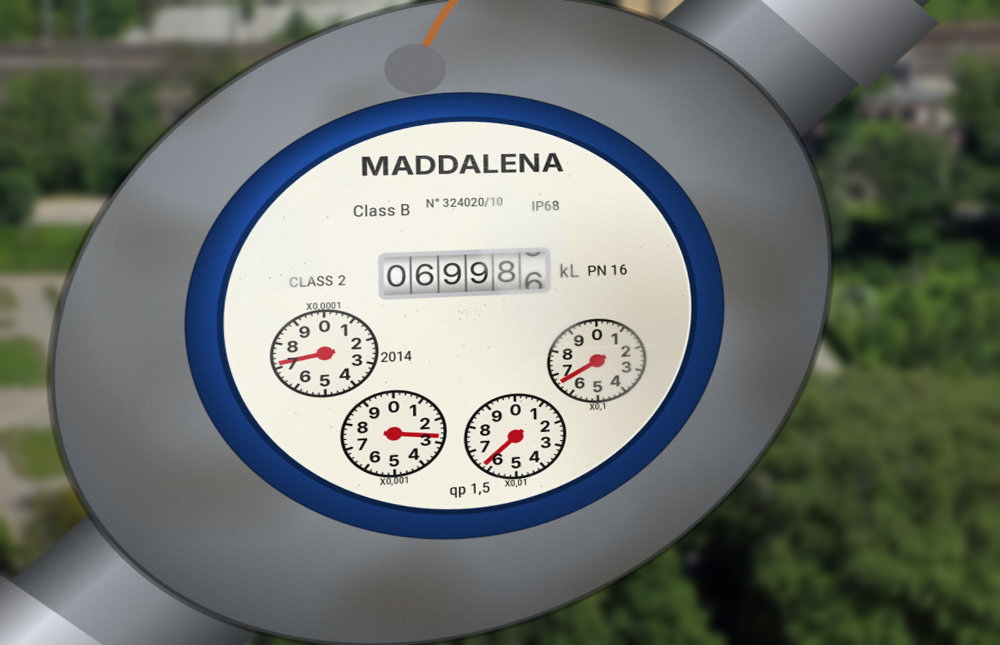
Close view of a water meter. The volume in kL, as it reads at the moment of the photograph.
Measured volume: 69985.6627 kL
